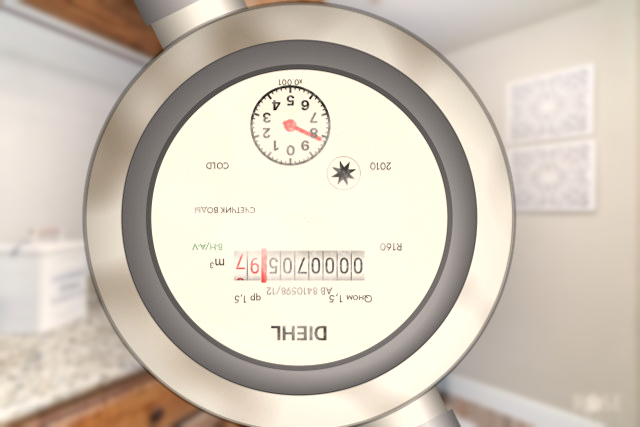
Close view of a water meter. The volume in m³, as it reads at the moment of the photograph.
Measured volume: 705.968 m³
